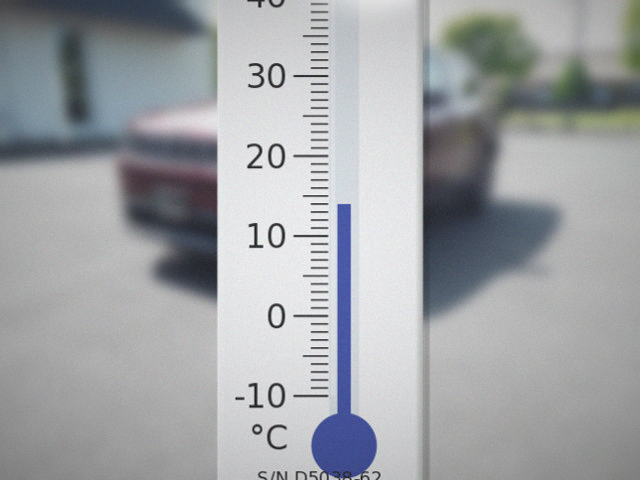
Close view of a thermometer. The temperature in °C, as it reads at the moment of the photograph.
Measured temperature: 14 °C
